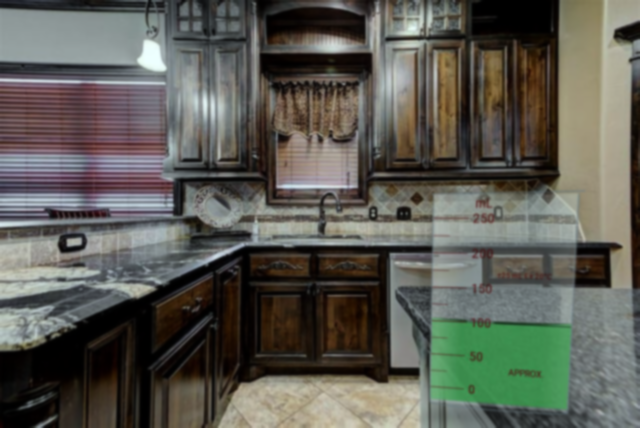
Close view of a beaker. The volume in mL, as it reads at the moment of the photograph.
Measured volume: 100 mL
